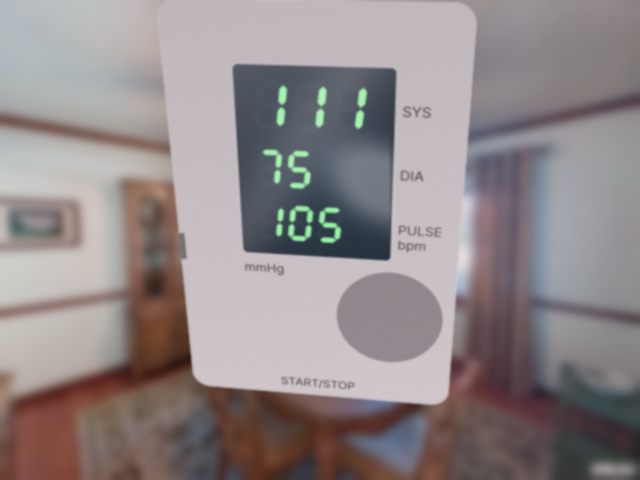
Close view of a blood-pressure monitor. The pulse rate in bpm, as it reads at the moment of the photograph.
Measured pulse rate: 105 bpm
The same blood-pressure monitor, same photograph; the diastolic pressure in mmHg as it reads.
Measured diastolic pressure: 75 mmHg
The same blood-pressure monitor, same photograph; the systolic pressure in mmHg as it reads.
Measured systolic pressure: 111 mmHg
